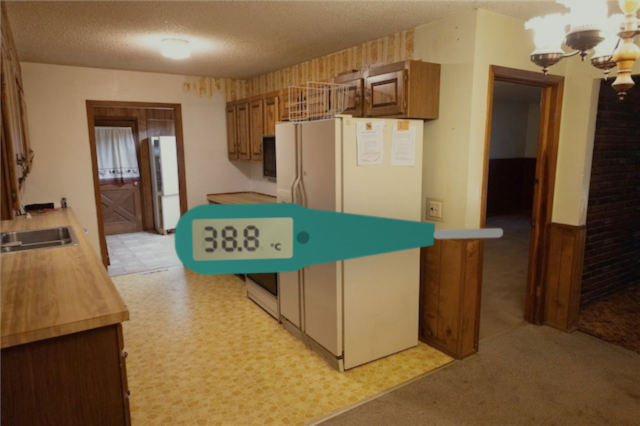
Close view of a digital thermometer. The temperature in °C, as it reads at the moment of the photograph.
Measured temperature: 38.8 °C
